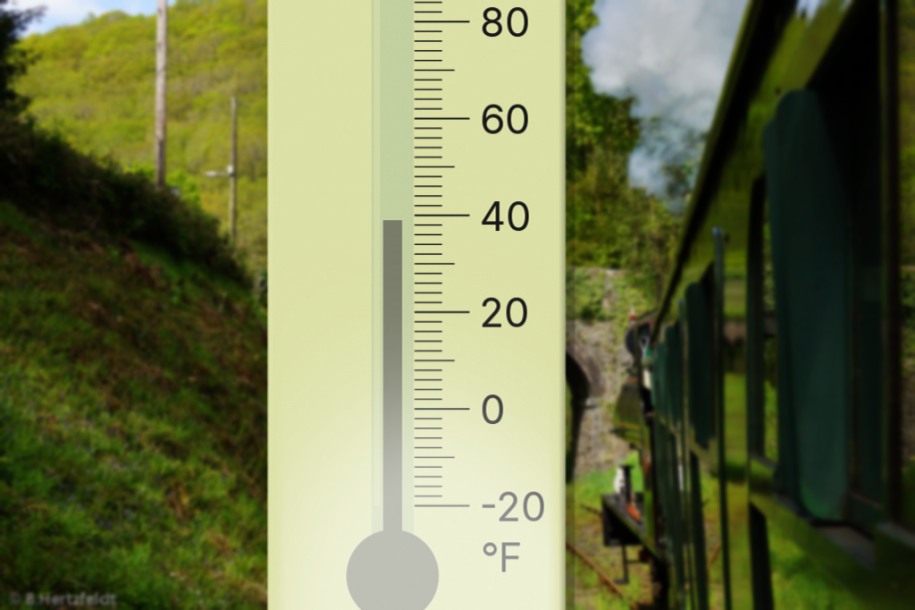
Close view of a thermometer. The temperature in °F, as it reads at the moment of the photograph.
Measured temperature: 39 °F
